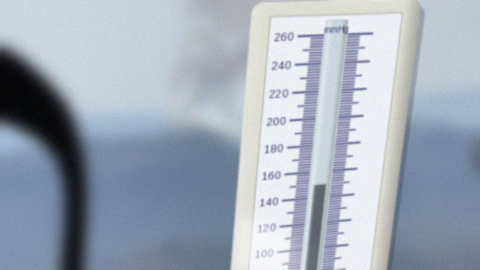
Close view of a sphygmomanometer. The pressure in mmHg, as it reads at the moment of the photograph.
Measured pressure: 150 mmHg
